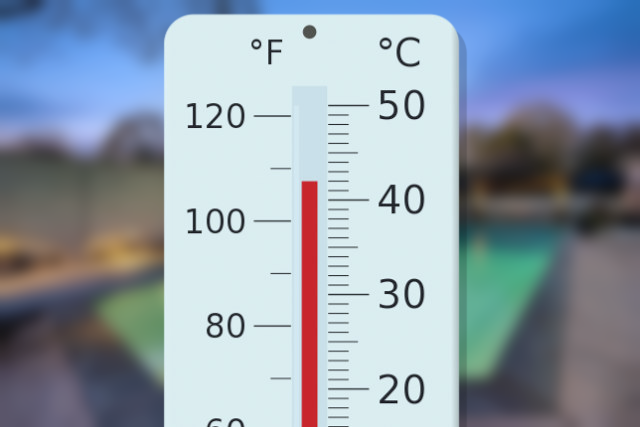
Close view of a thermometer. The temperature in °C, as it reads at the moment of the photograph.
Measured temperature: 42 °C
